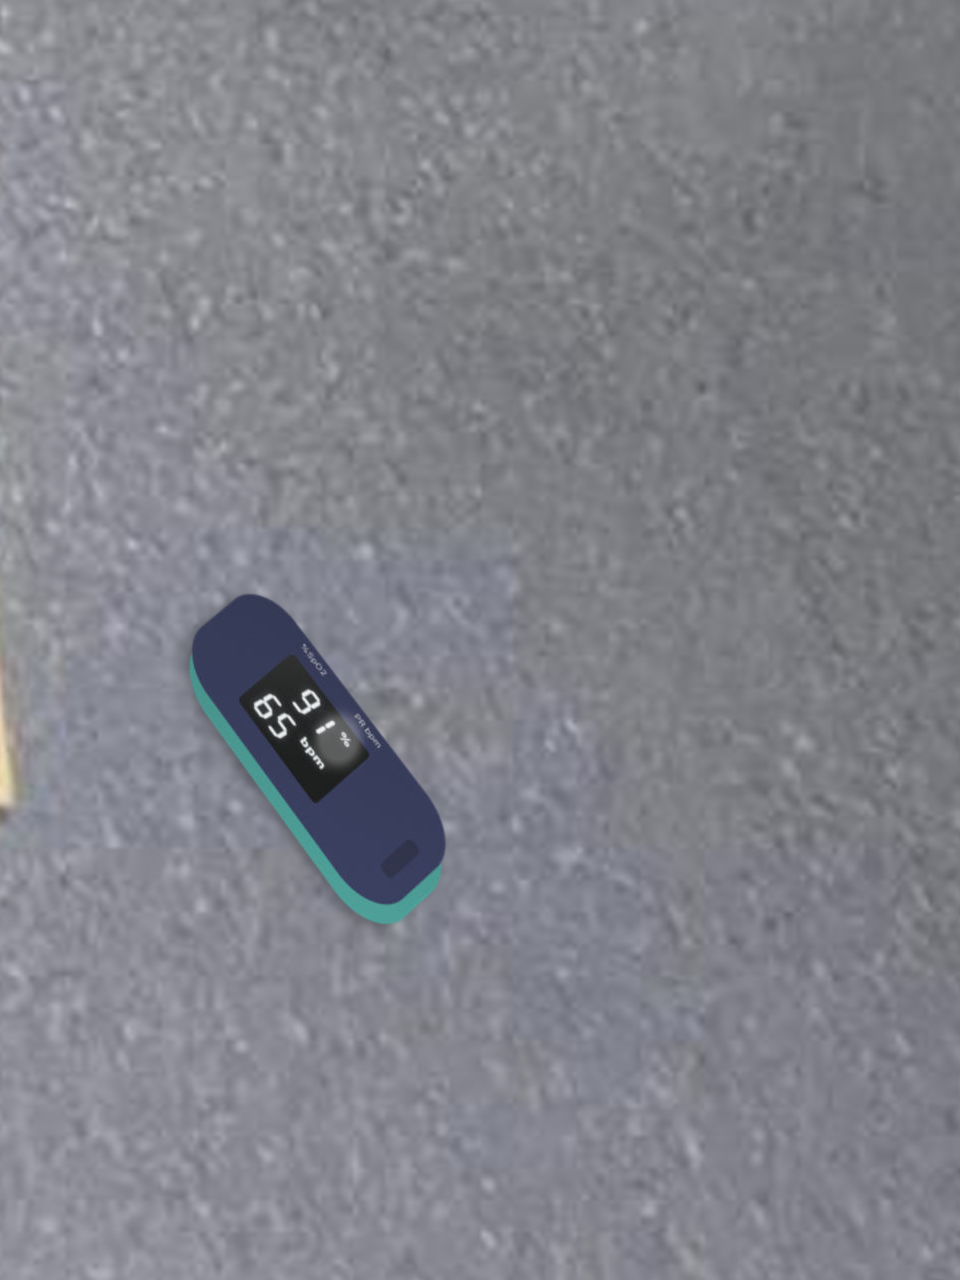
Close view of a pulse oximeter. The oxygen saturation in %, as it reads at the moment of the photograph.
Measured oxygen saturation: 91 %
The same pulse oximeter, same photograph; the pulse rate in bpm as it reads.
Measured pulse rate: 65 bpm
